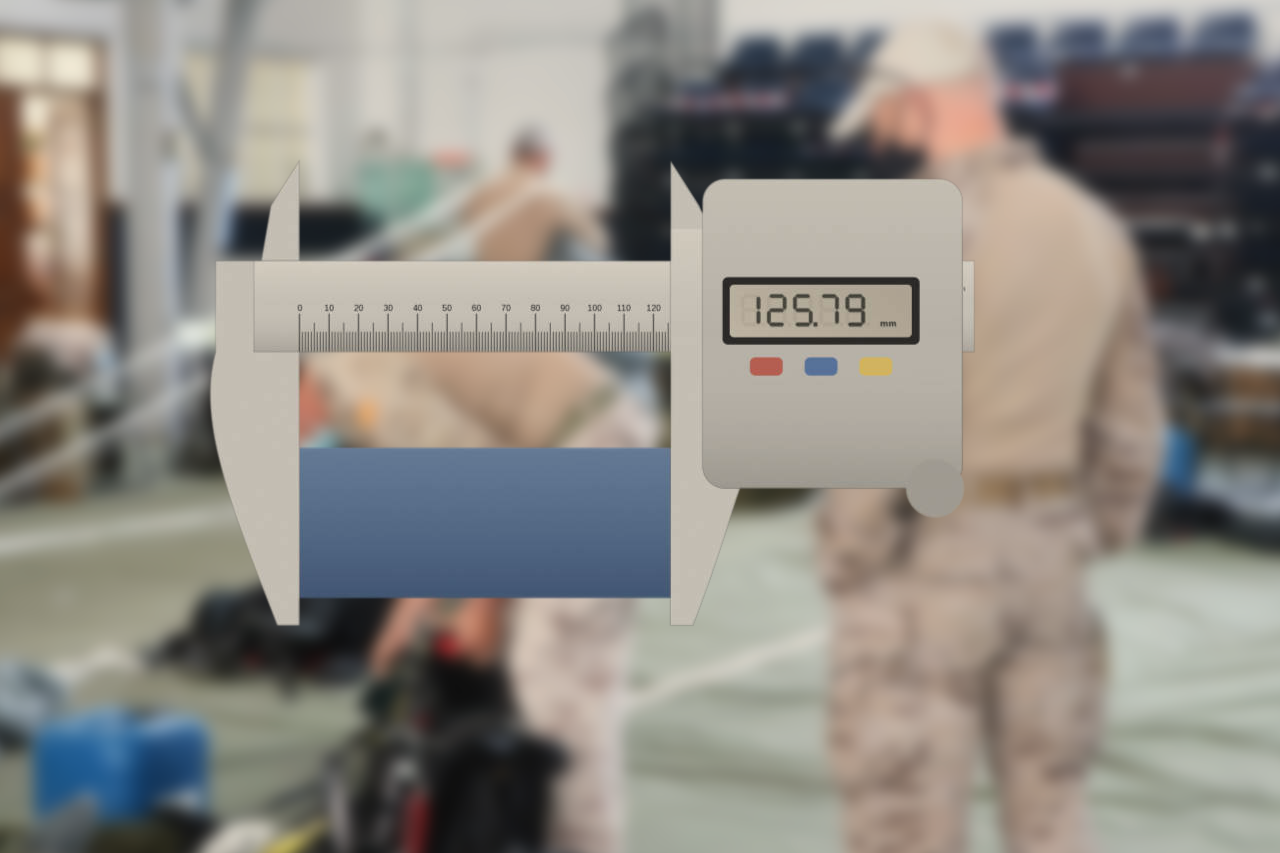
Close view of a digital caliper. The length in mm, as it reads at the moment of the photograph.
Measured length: 125.79 mm
